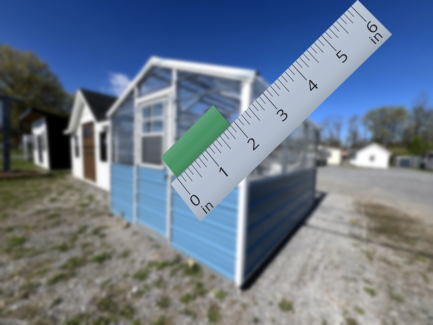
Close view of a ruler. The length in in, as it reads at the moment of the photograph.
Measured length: 1.875 in
